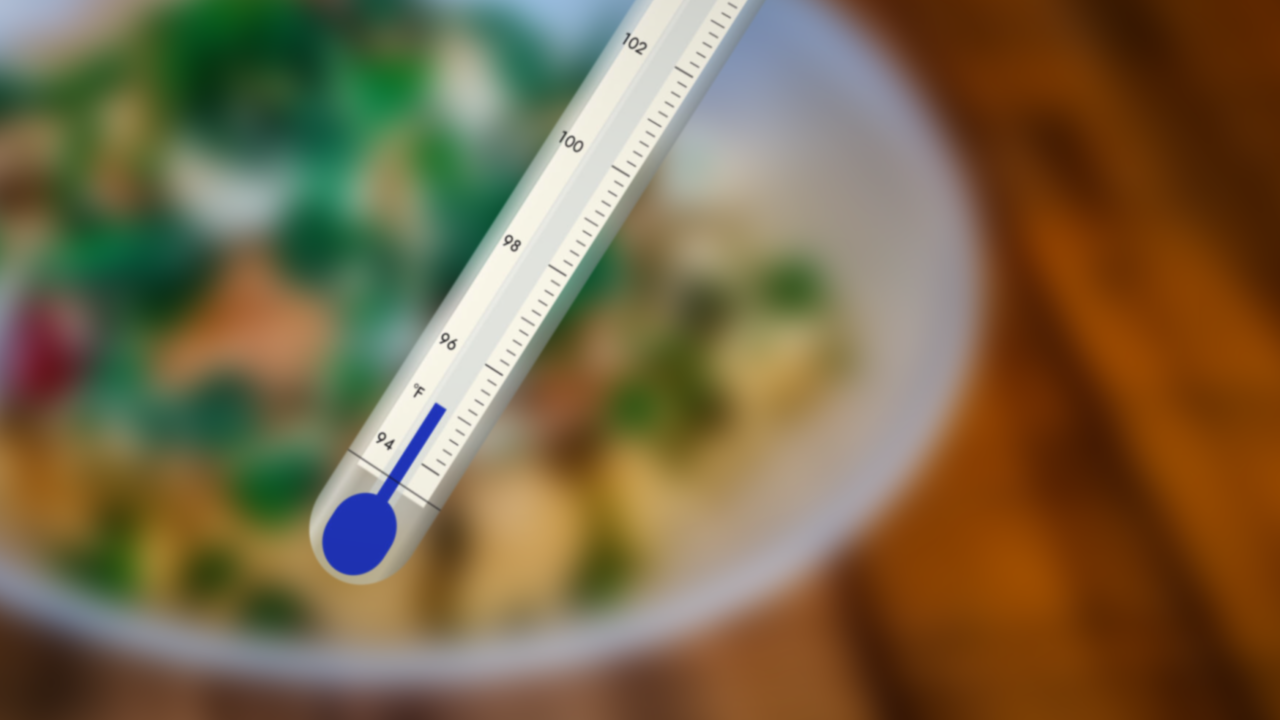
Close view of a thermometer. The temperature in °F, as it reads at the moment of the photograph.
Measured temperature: 95 °F
